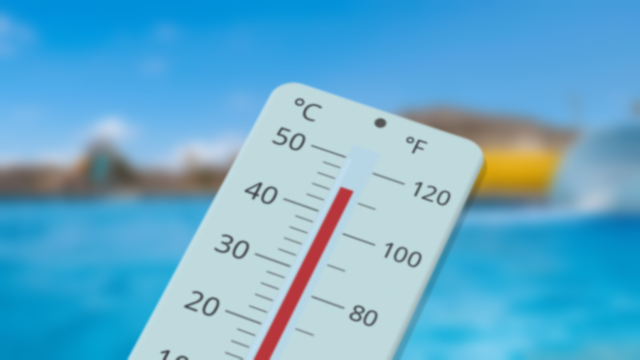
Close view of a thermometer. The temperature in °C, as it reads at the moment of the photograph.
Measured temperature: 45 °C
